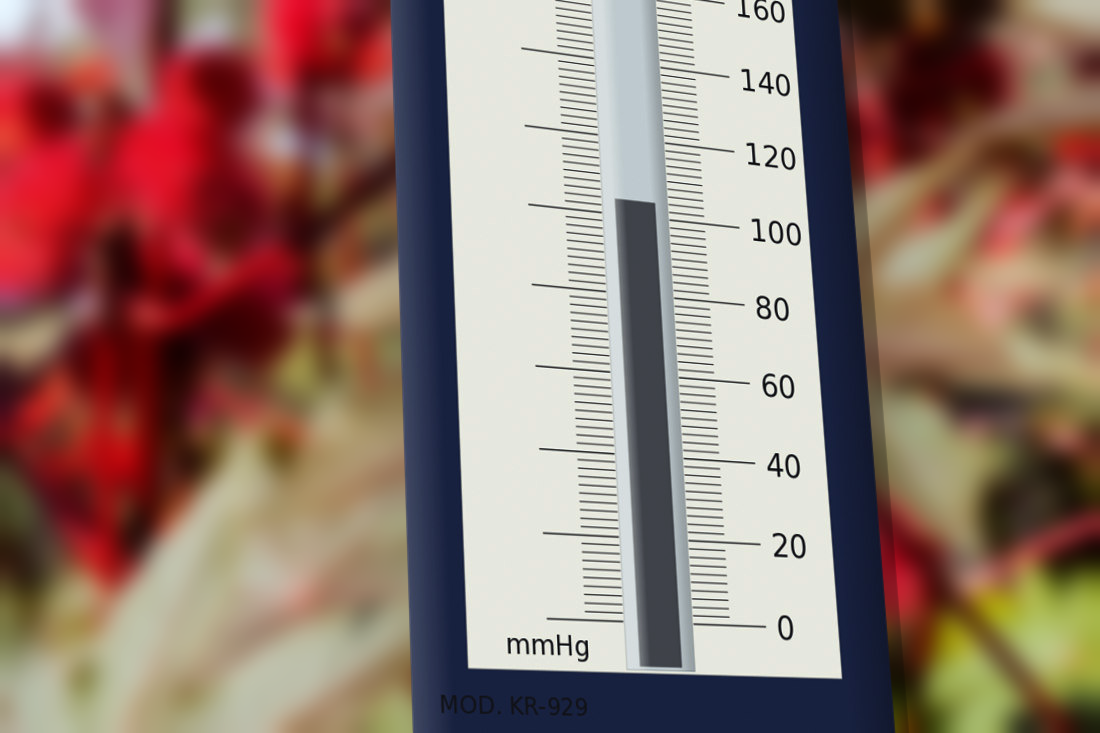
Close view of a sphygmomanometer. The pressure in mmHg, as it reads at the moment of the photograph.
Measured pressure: 104 mmHg
